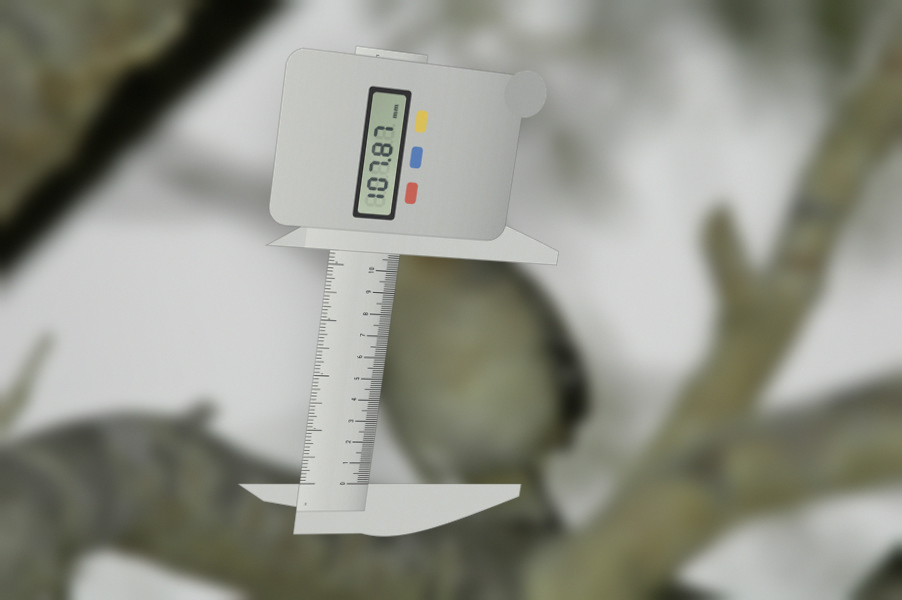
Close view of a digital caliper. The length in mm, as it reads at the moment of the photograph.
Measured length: 107.87 mm
